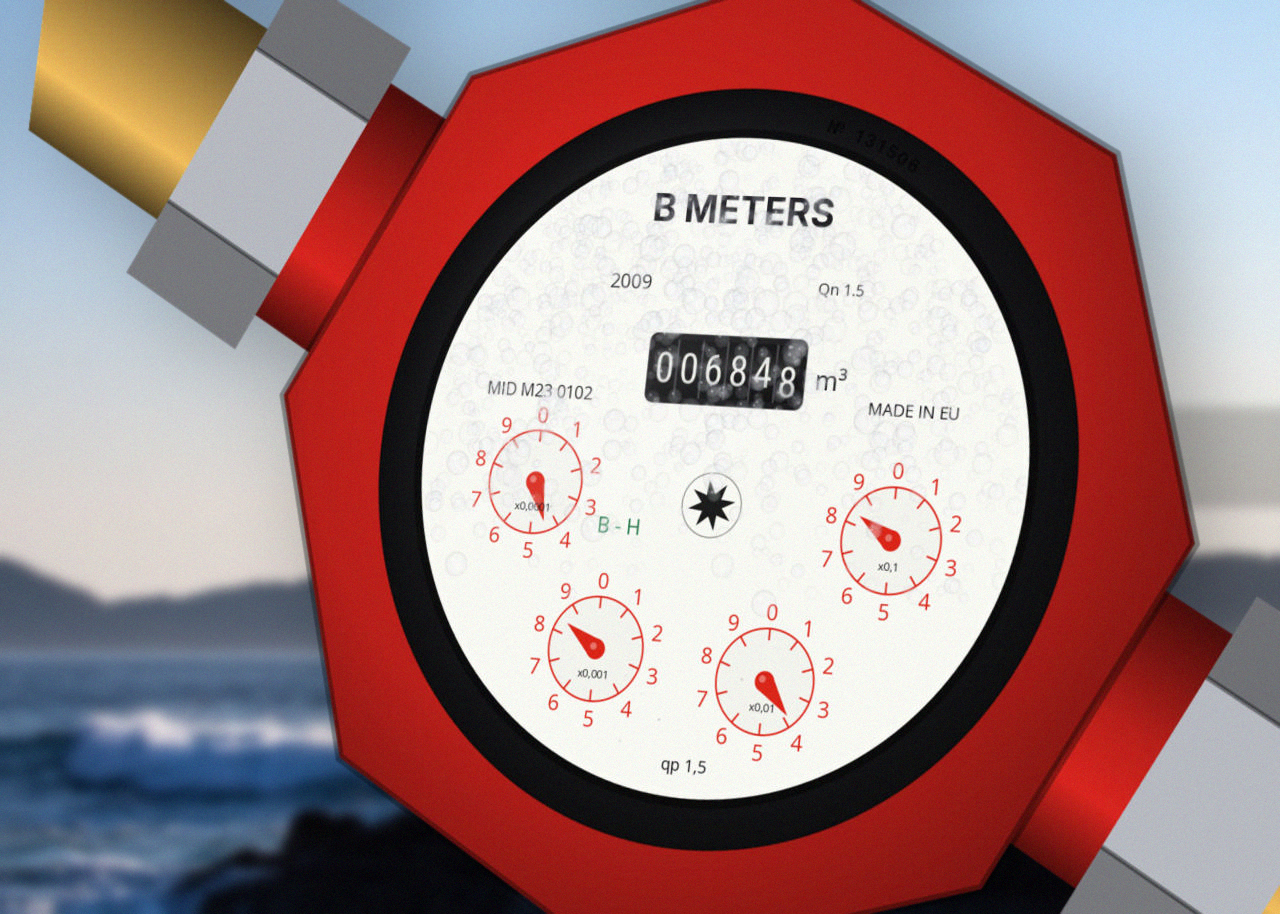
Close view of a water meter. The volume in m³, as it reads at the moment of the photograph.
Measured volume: 6847.8384 m³
